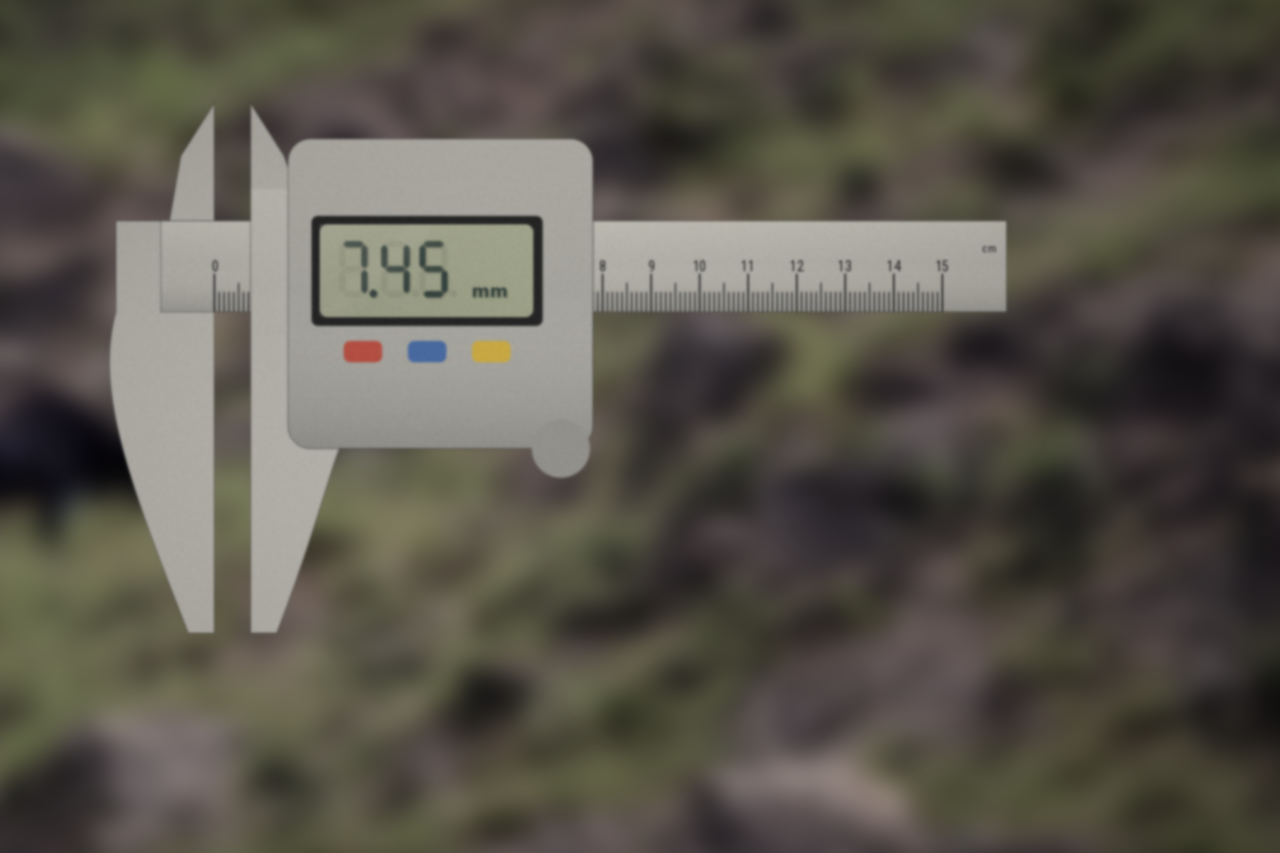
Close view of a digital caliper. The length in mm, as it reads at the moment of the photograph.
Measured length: 7.45 mm
